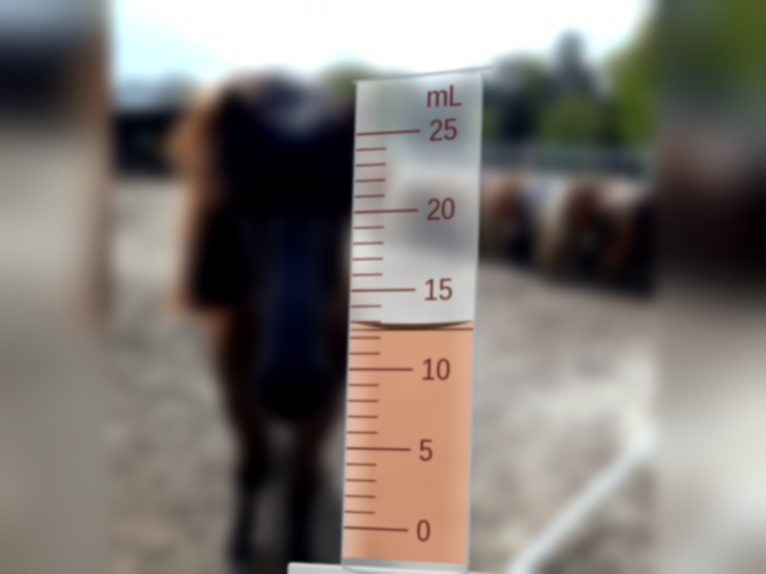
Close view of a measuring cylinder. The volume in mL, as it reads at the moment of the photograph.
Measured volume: 12.5 mL
